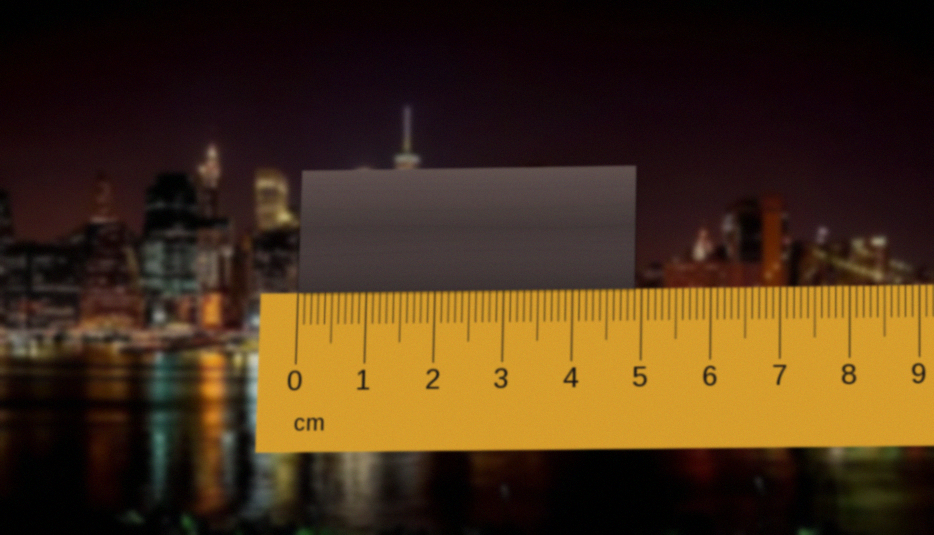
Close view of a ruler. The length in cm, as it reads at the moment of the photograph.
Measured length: 4.9 cm
